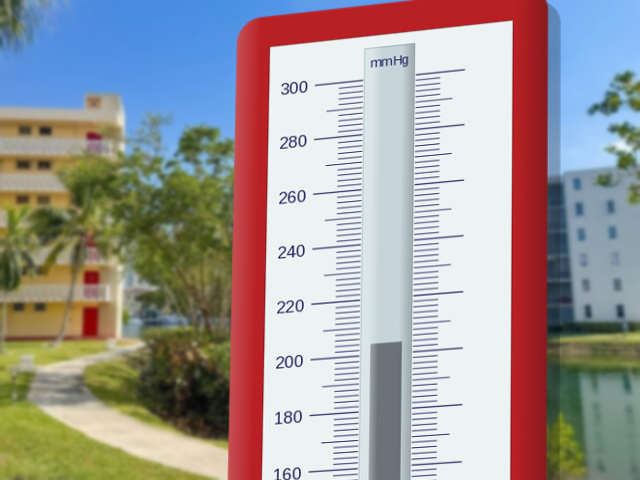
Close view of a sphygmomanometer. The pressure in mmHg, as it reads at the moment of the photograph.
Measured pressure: 204 mmHg
